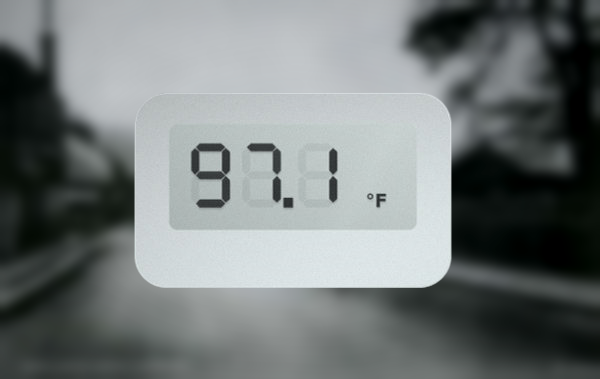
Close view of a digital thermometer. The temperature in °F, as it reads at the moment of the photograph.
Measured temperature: 97.1 °F
